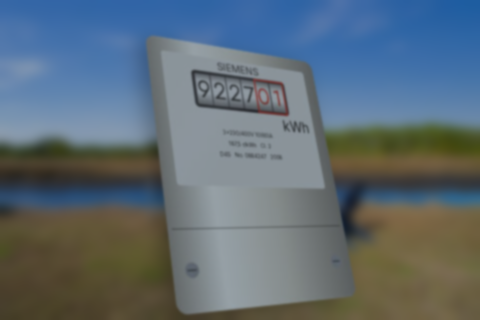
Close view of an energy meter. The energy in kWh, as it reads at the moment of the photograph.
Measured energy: 9227.01 kWh
